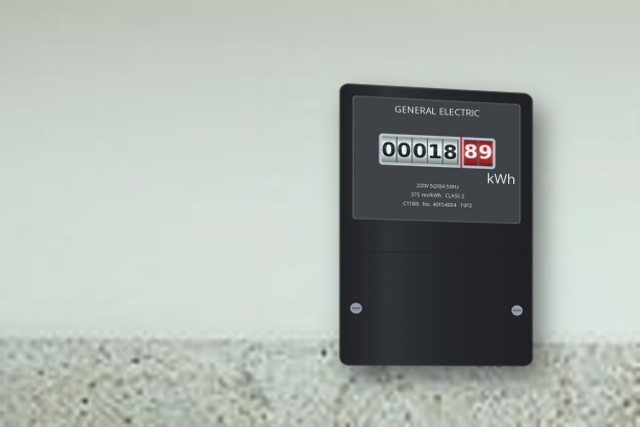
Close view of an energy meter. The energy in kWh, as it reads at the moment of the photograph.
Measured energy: 18.89 kWh
